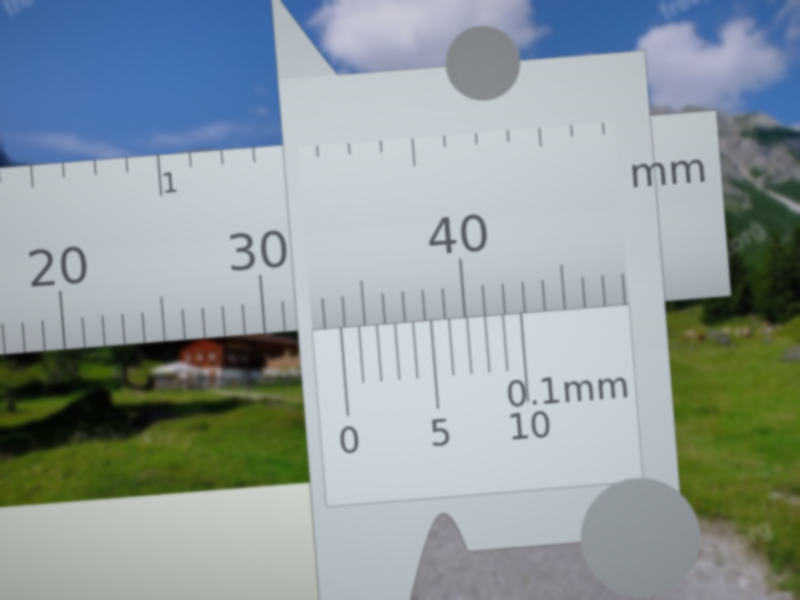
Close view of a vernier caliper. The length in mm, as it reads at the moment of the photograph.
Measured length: 33.8 mm
